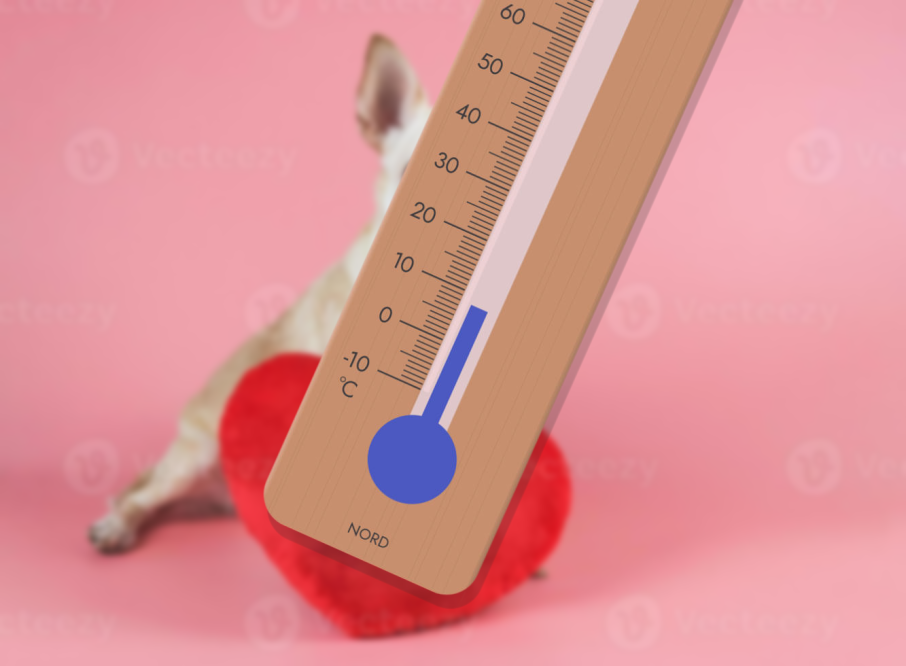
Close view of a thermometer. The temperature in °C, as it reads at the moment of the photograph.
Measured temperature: 8 °C
